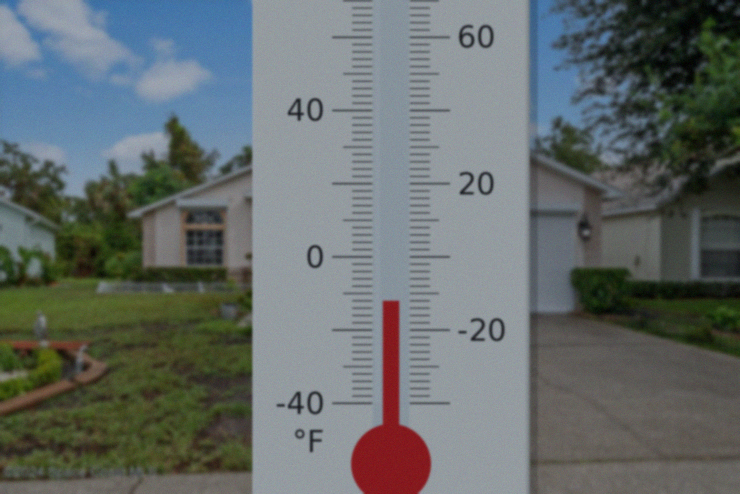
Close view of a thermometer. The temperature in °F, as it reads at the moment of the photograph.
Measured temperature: -12 °F
